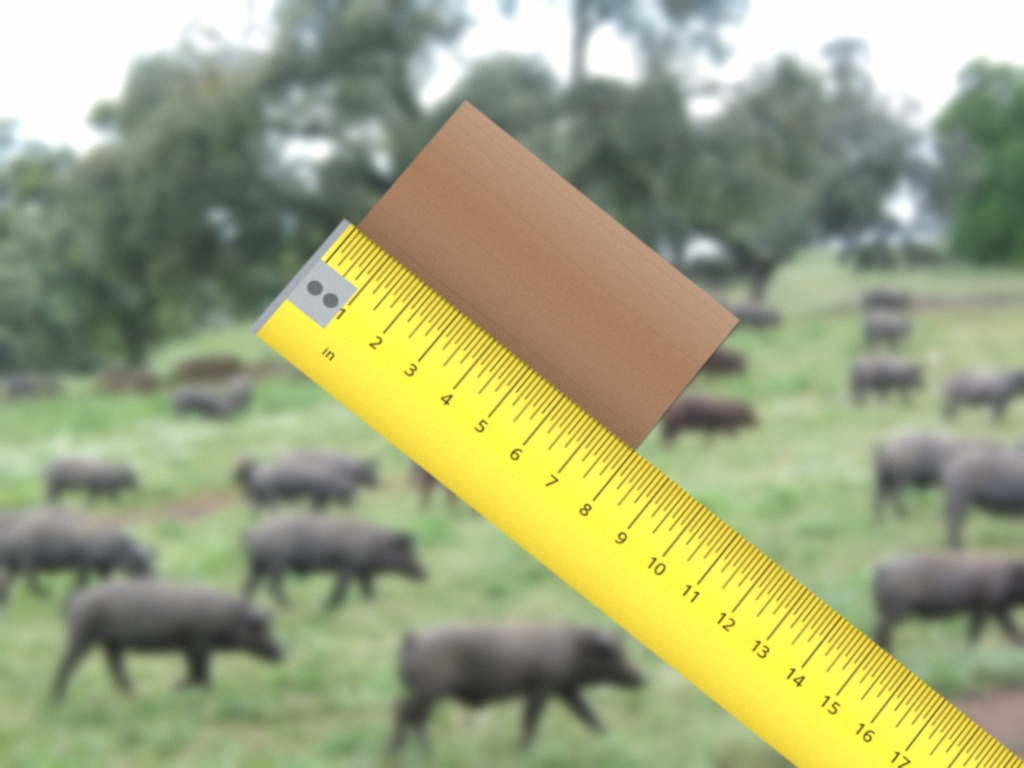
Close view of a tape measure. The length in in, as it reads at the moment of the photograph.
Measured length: 8 in
